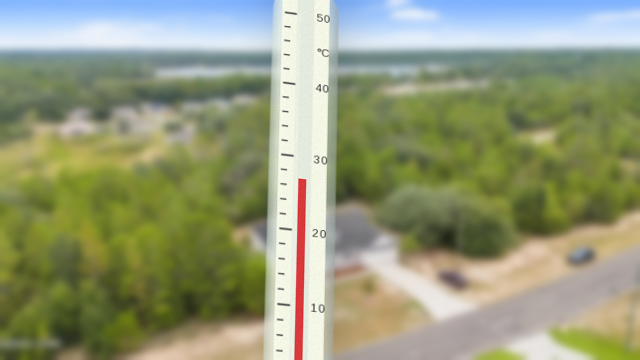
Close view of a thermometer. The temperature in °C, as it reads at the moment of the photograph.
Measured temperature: 27 °C
